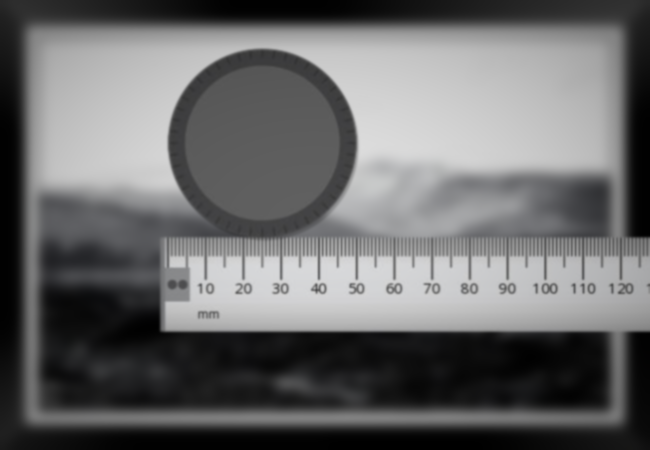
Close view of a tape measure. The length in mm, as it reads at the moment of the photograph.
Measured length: 50 mm
